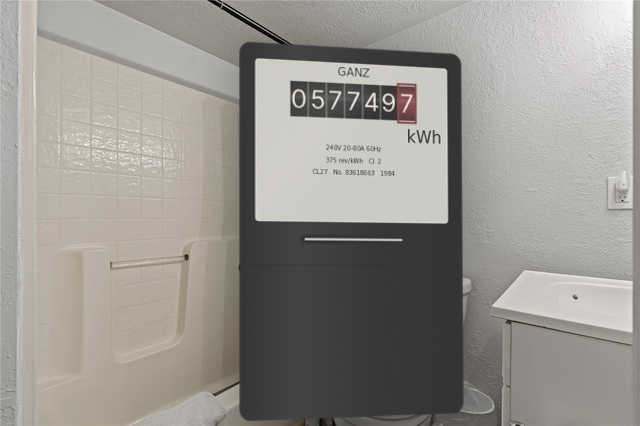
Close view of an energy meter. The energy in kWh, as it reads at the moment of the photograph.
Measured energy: 57749.7 kWh
